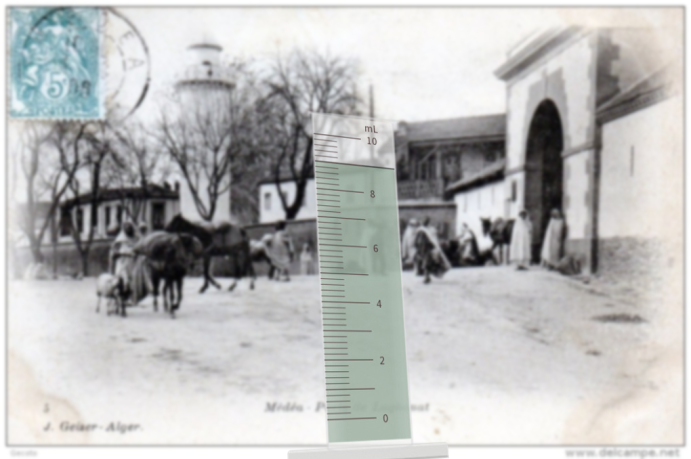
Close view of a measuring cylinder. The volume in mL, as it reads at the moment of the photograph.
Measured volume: 9 mL
